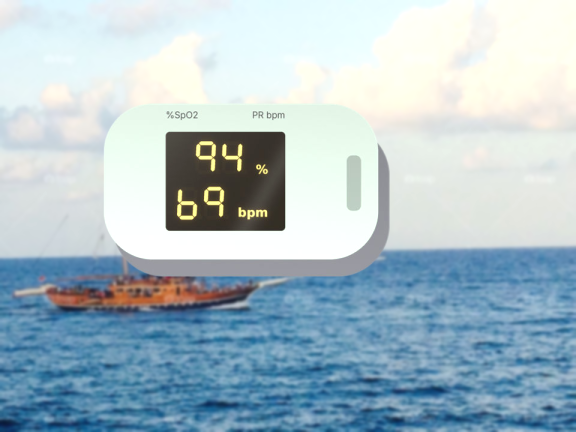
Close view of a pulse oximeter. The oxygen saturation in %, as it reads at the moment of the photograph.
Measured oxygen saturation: 94 %
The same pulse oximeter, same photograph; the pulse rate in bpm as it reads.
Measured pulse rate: 69 bpm
